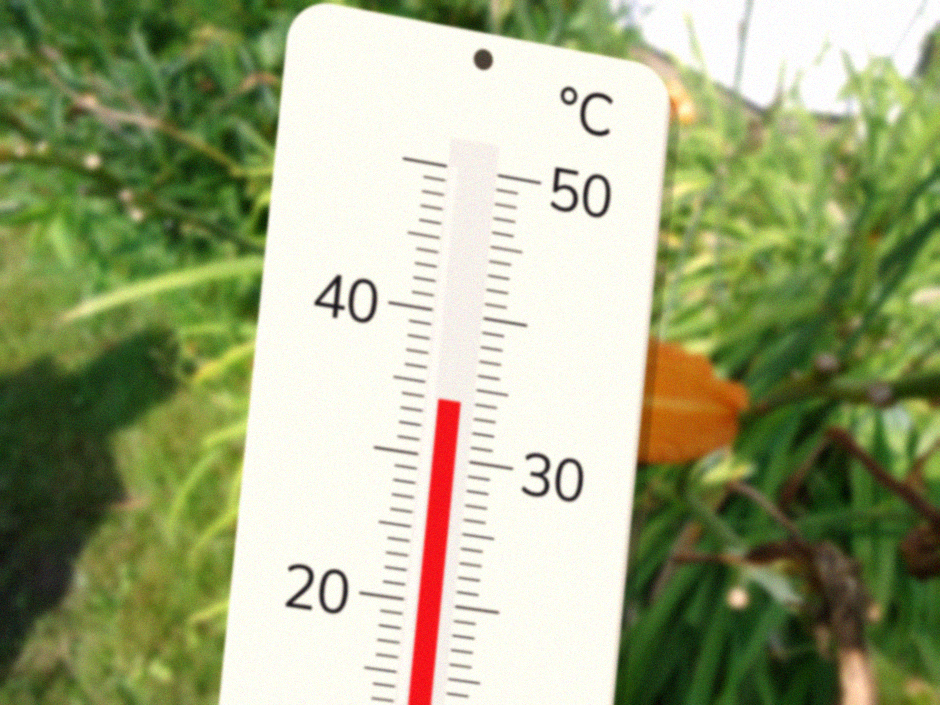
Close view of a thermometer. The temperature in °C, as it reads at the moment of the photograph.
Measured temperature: 34 °C
